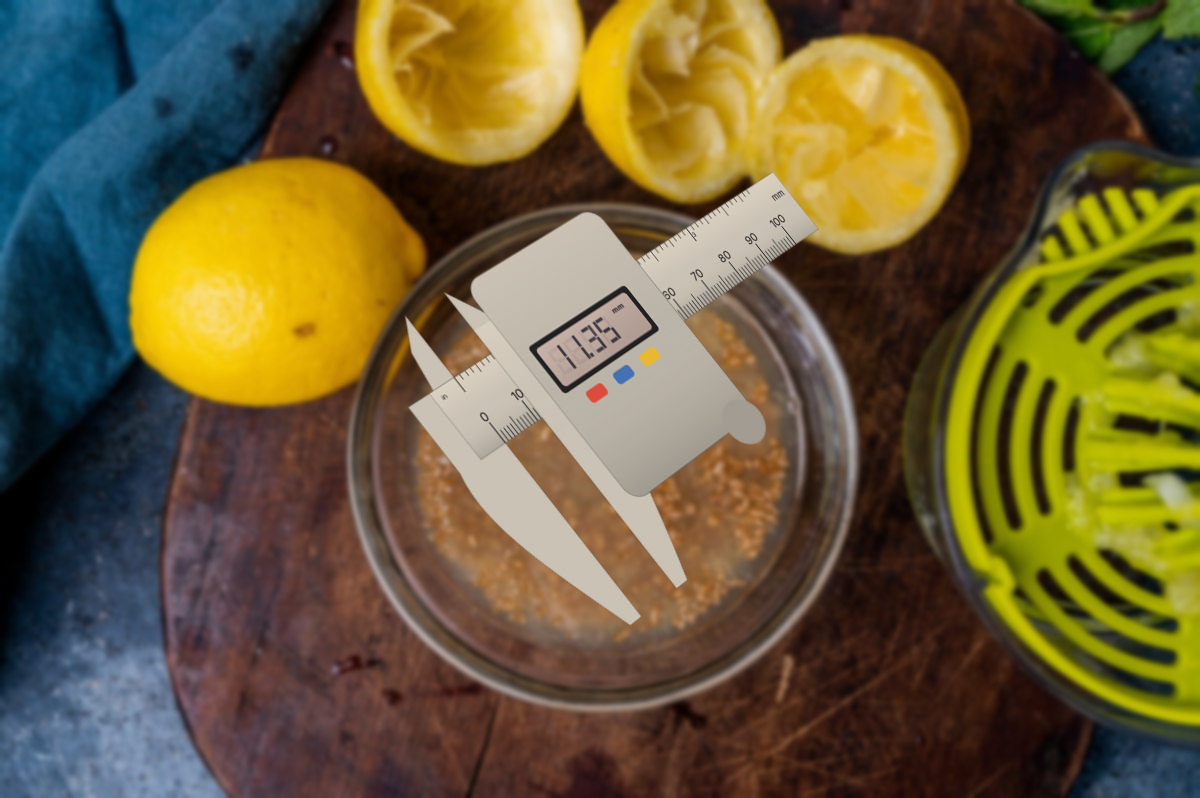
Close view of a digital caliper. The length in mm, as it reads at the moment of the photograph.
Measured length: 11.35 mm
